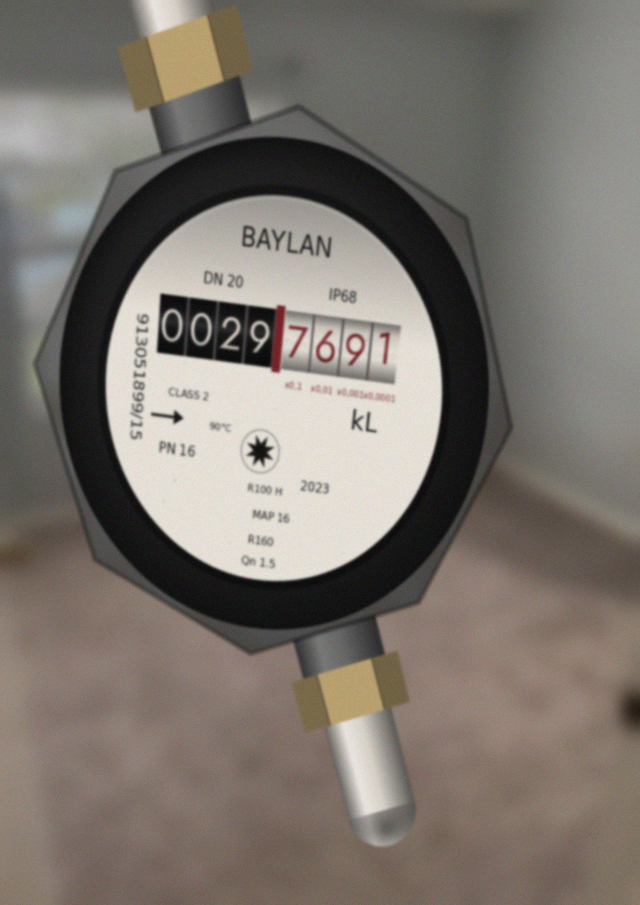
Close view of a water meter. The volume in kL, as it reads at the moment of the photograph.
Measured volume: 29.7691 kL
